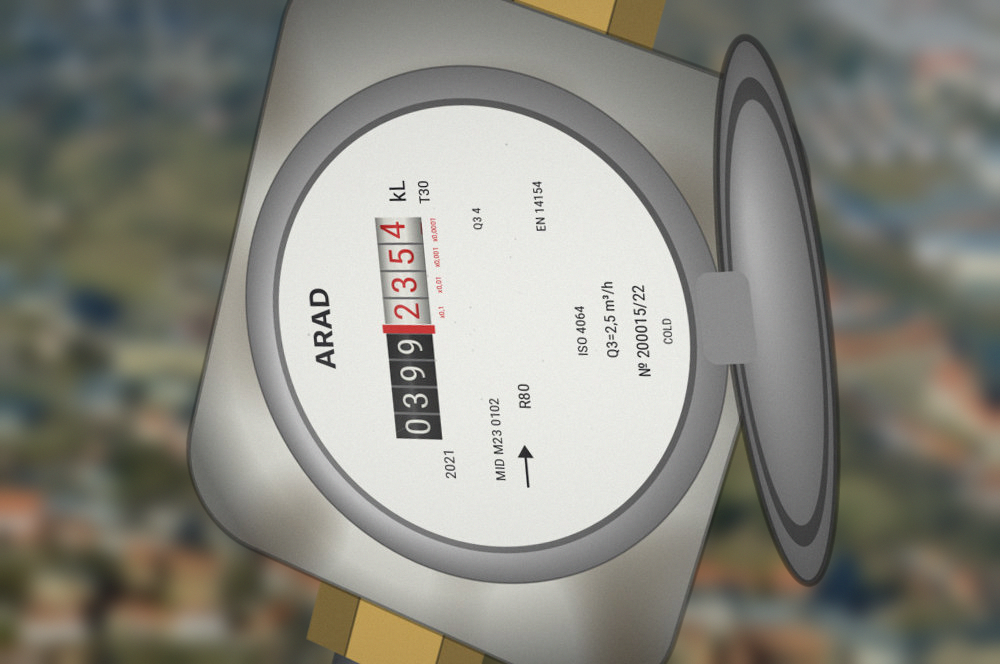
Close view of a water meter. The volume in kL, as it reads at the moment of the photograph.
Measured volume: 399.2354 kL
